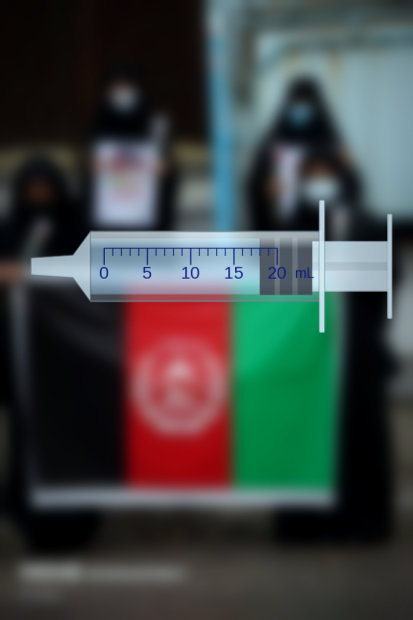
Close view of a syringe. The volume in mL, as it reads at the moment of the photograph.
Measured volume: 18 mL
